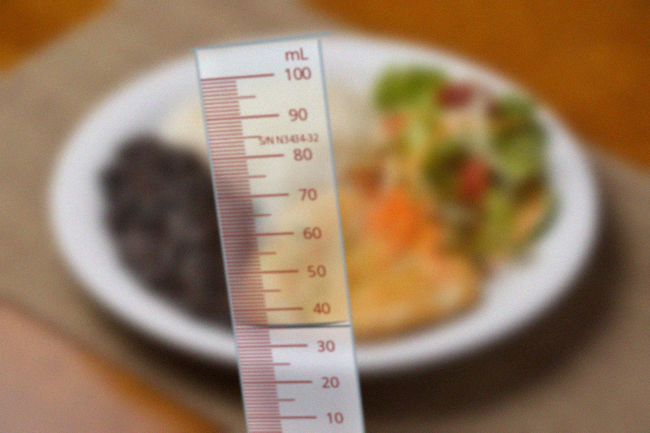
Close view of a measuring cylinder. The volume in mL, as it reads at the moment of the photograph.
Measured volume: 35 mL
